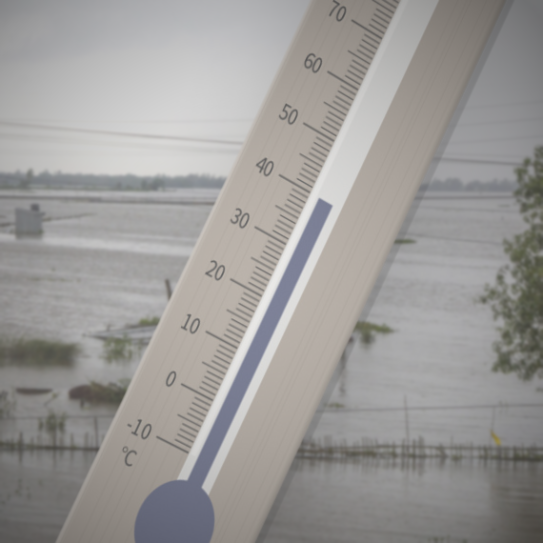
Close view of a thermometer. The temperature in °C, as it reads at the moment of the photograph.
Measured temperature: 40 °C
